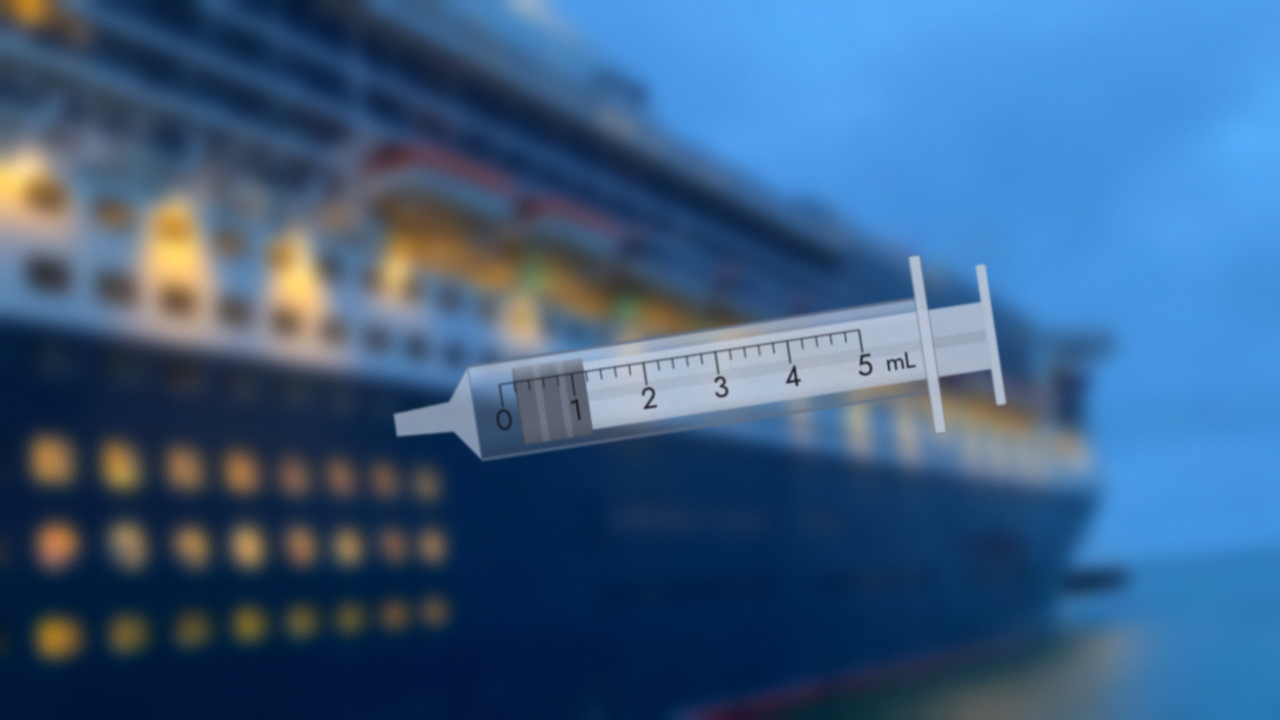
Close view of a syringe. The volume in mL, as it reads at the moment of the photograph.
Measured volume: 0.2 mL
